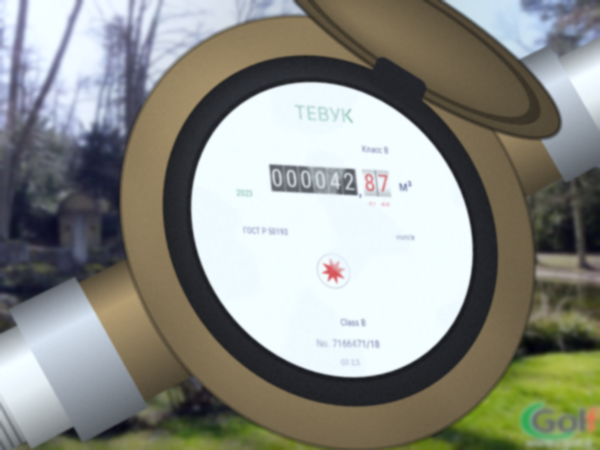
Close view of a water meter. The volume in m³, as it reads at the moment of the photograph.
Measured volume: 42.87 m³
